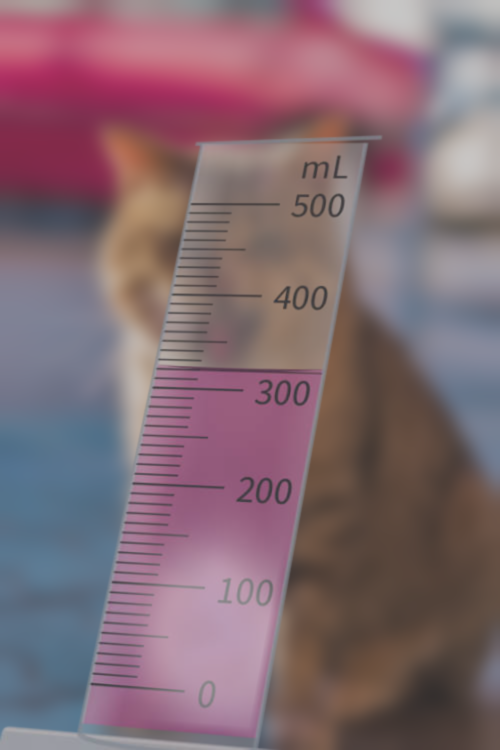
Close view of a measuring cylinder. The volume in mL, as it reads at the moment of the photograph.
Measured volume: 320 mL
